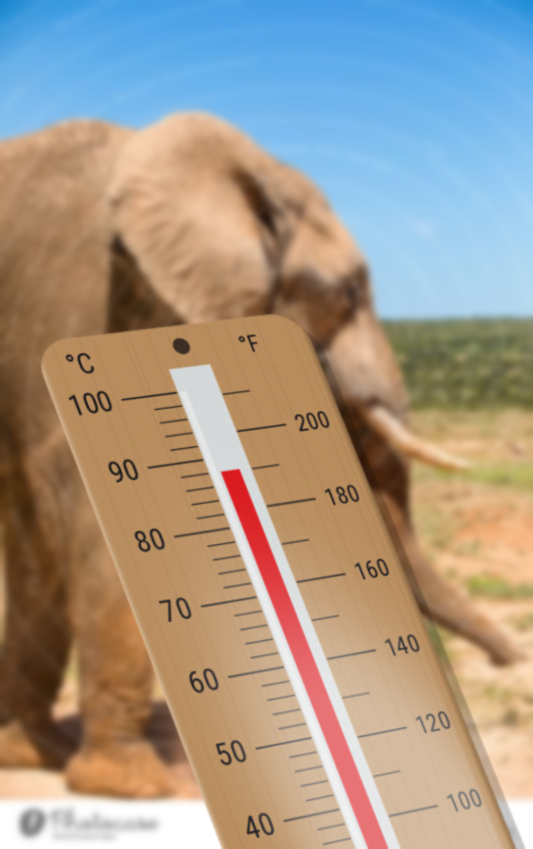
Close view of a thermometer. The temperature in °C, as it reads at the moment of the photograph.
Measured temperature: 88 °C
